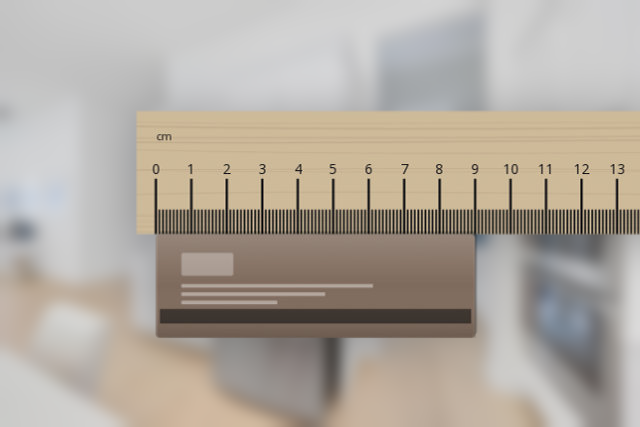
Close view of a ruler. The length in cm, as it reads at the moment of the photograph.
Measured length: 9 cm
